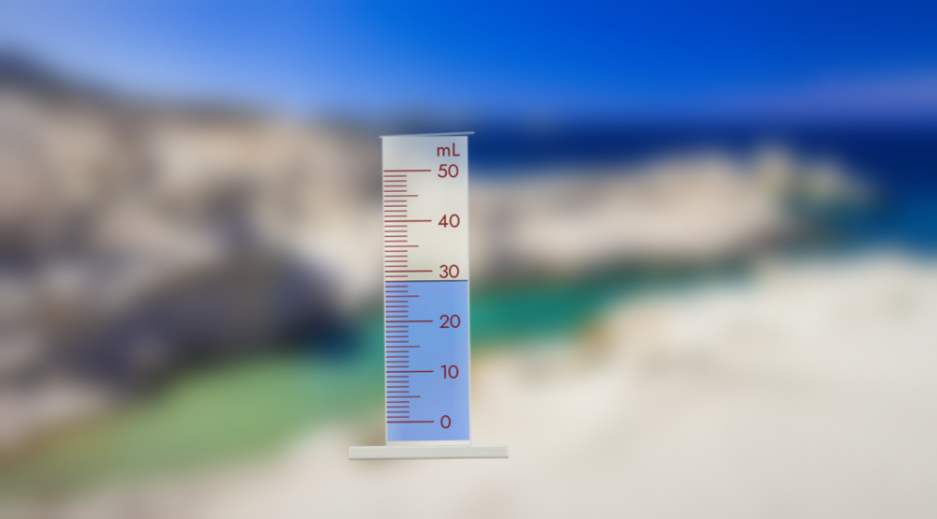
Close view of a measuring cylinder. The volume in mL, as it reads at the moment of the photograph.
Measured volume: 28 mL
